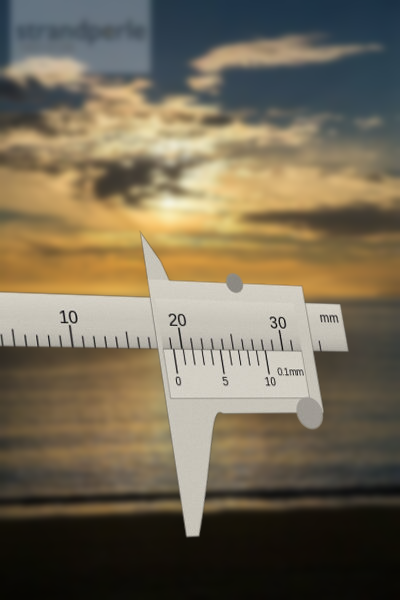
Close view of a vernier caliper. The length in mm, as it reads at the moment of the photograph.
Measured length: 19.2 mm
